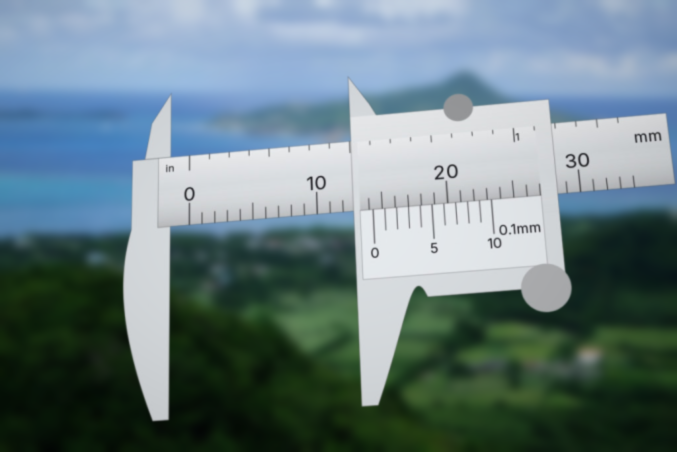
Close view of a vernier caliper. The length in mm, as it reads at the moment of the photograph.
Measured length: 14.3 mm
